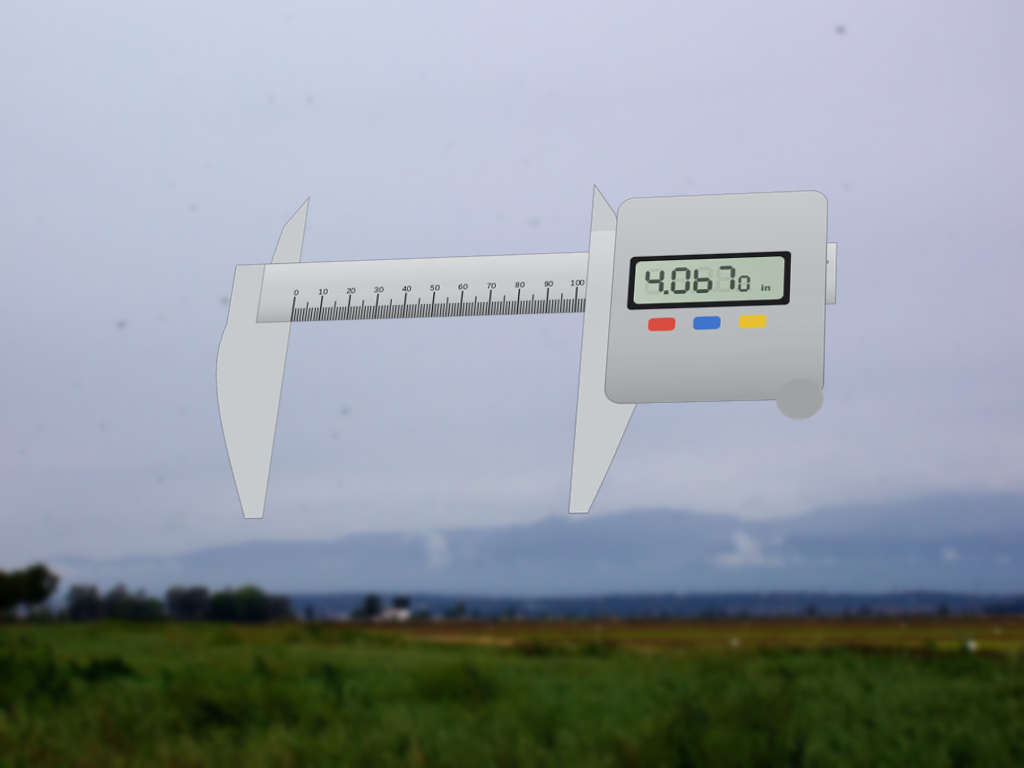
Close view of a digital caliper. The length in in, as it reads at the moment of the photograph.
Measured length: 4.0670 in
